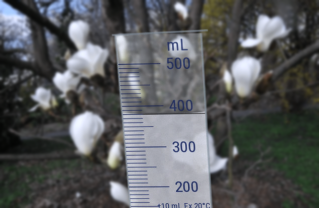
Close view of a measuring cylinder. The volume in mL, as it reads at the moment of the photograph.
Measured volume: 380 mL
